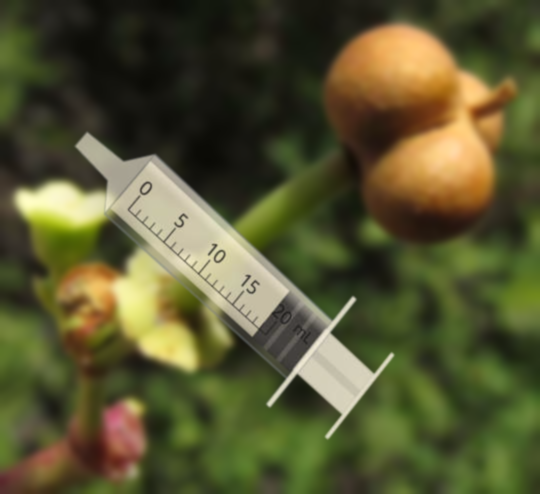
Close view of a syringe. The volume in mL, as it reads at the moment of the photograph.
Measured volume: 19 mL
